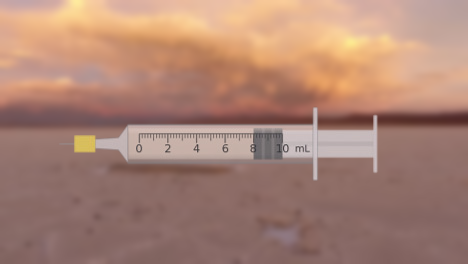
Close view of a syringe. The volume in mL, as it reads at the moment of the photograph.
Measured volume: 8 mL
